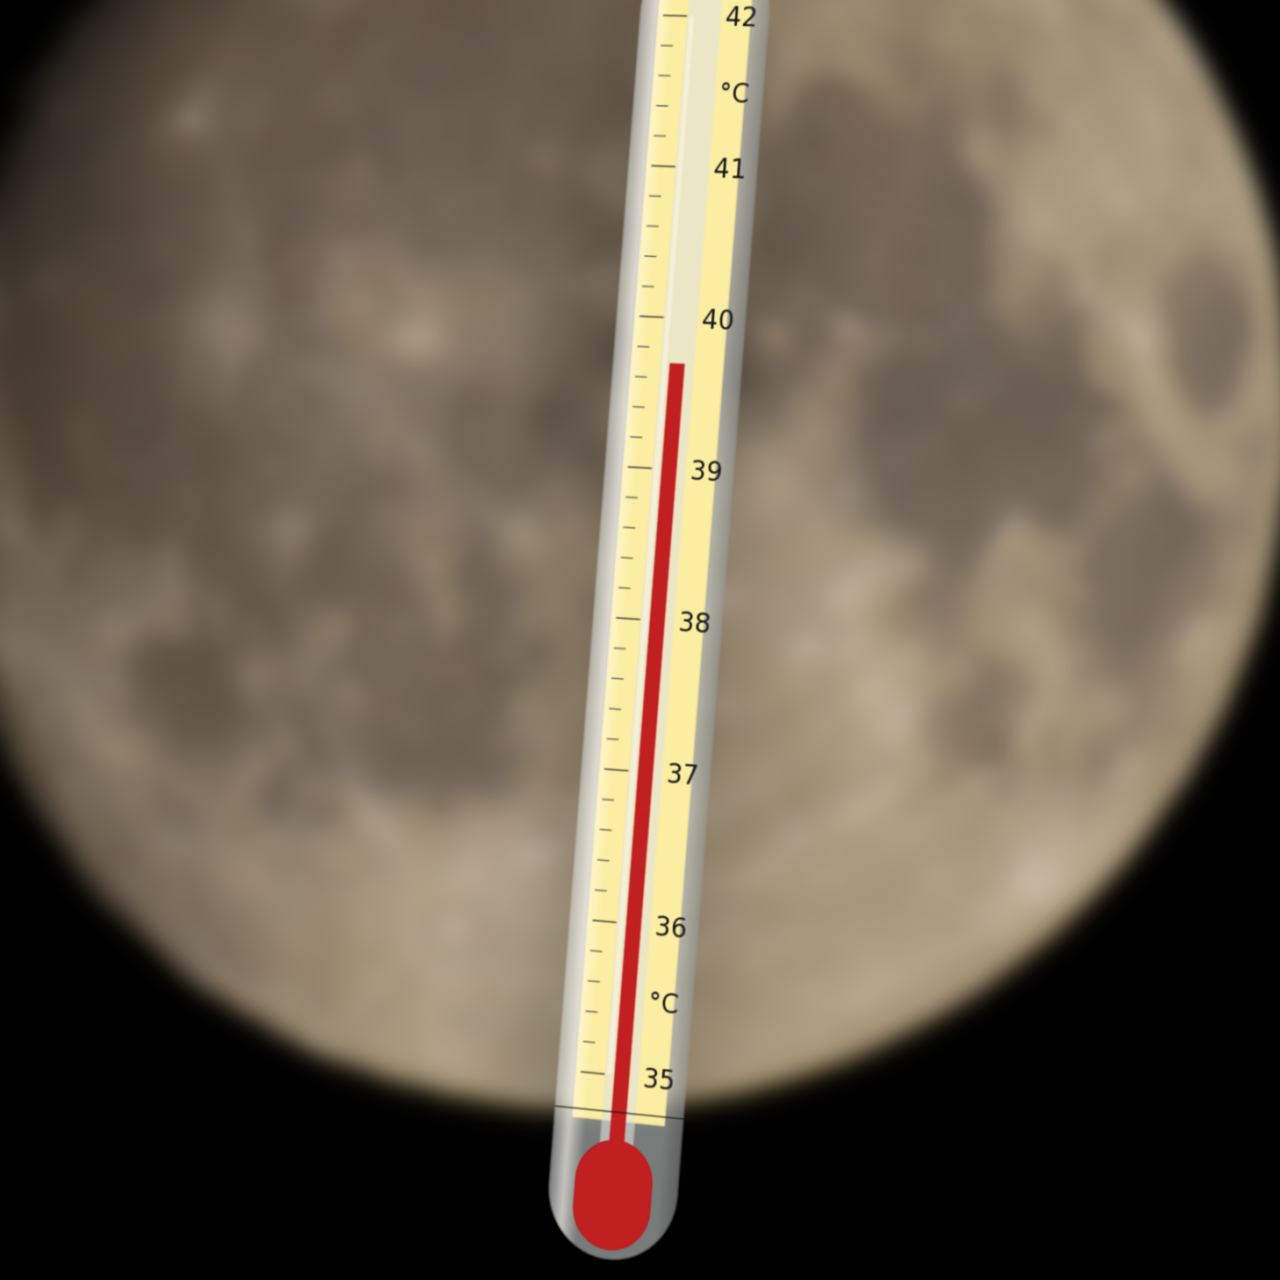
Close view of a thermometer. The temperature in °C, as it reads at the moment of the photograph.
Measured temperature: 39.7 °C
